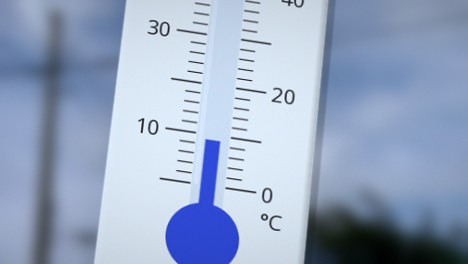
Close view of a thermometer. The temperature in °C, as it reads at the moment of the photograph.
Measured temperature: 9 °C
